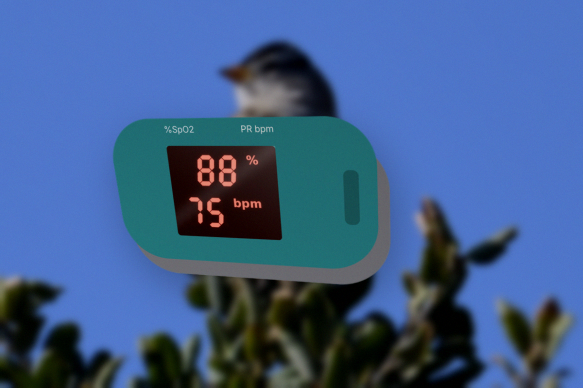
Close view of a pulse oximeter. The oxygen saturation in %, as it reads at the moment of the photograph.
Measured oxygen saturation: 88 %
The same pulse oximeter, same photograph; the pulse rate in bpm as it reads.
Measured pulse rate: 75 bpm
